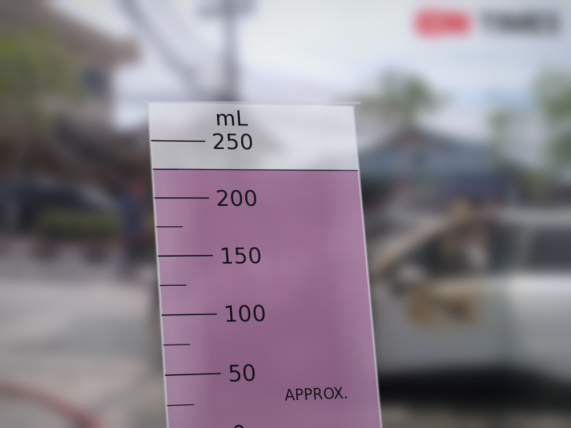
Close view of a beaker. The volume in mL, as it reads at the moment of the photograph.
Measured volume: 225 mL
